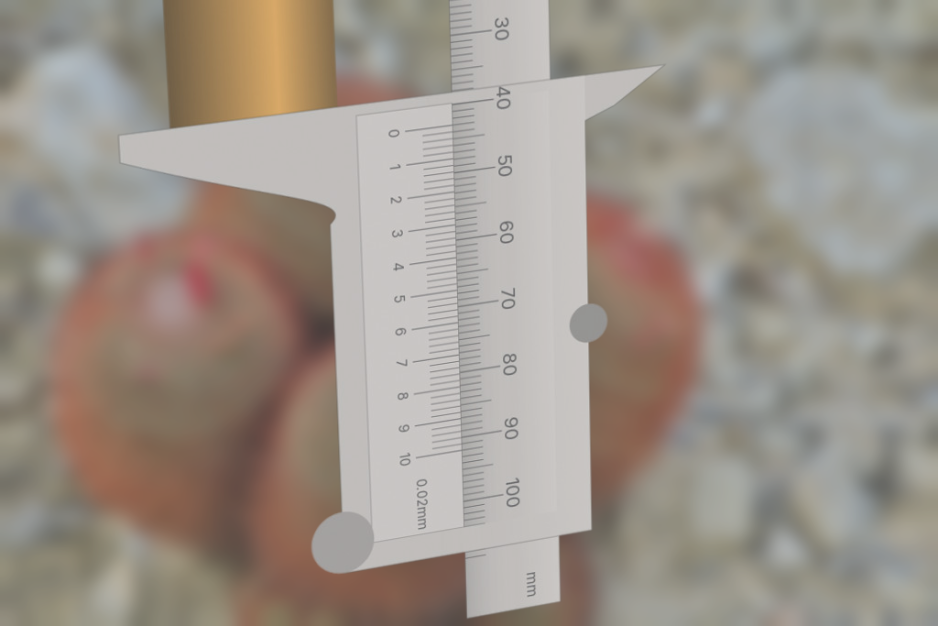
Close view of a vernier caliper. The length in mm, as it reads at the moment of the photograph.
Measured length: 43.0 mm
